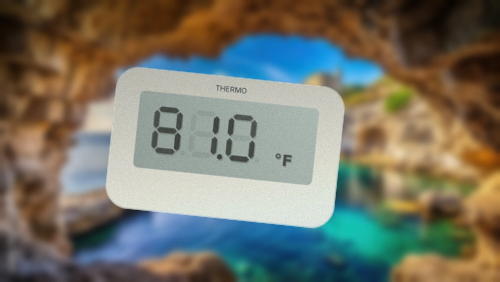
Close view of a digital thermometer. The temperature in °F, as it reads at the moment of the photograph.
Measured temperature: 81.0 °F
